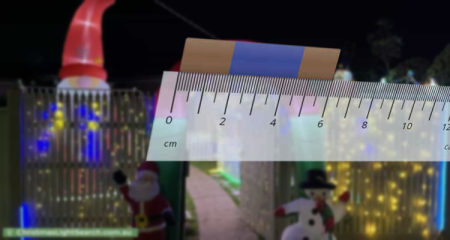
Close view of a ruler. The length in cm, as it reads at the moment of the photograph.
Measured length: 6 cm
